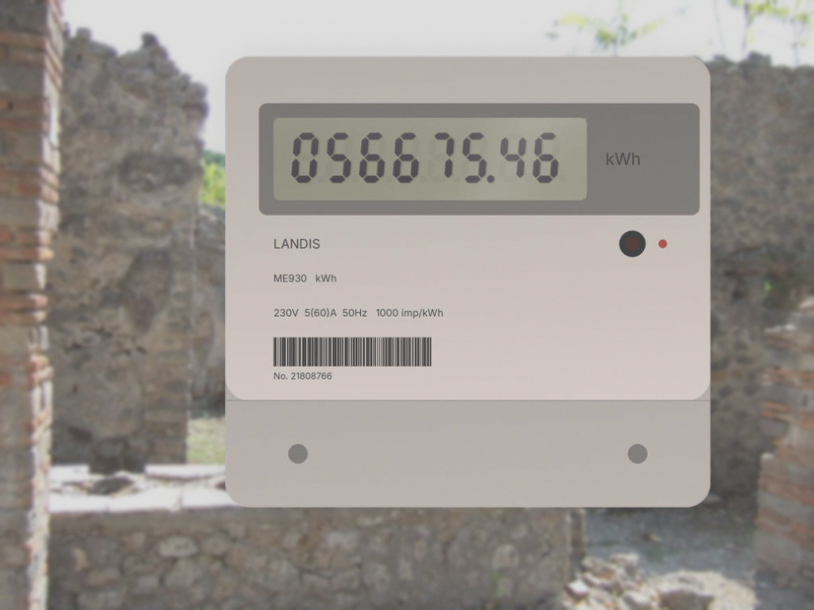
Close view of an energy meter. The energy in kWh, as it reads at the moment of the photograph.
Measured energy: 56675.46 kWh
